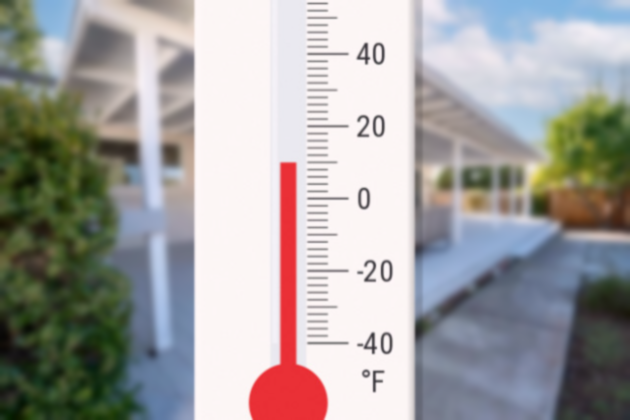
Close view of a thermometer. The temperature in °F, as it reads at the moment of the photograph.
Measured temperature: 10 °F
